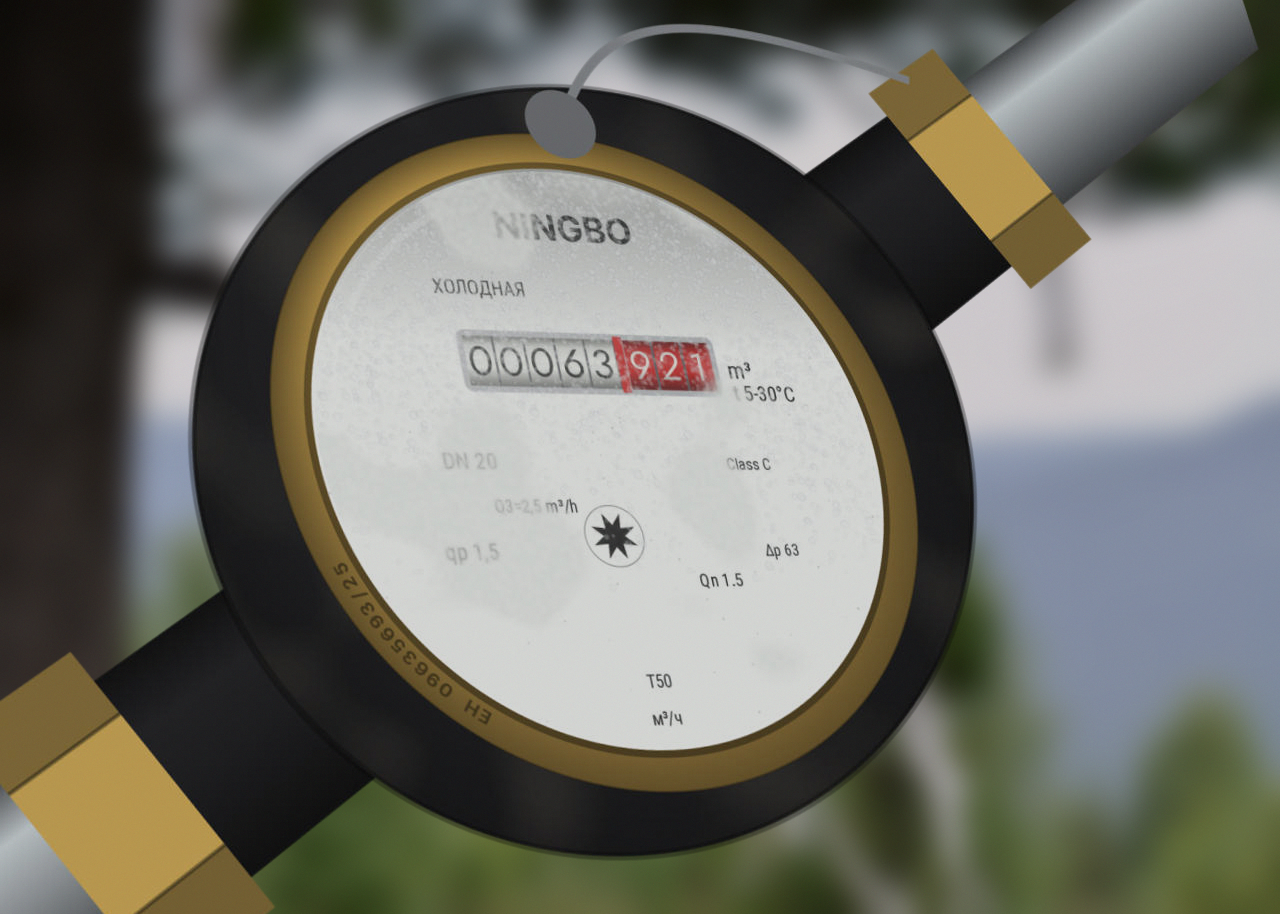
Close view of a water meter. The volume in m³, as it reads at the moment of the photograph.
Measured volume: 63.921 m³
